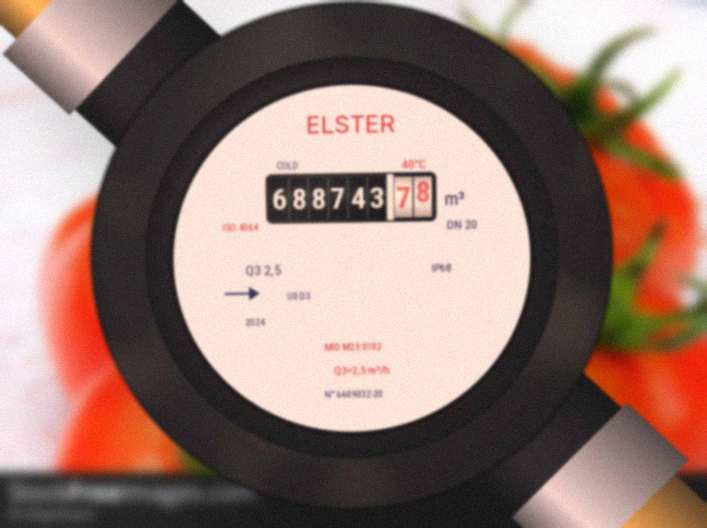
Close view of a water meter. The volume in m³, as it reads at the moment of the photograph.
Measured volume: 688743.78 m³
